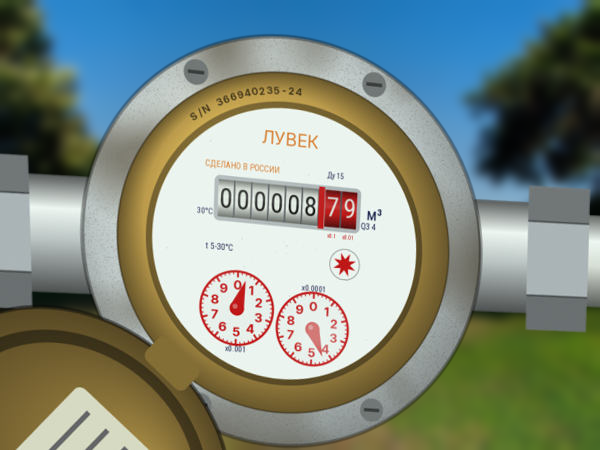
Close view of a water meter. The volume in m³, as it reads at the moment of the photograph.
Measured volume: 8.7904 m³
